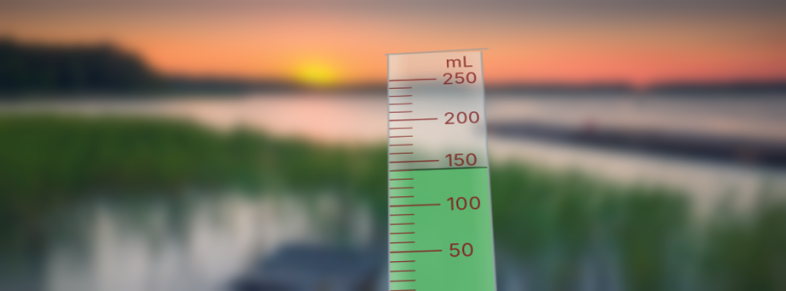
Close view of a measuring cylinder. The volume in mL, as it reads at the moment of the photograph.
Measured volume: 140 mL
